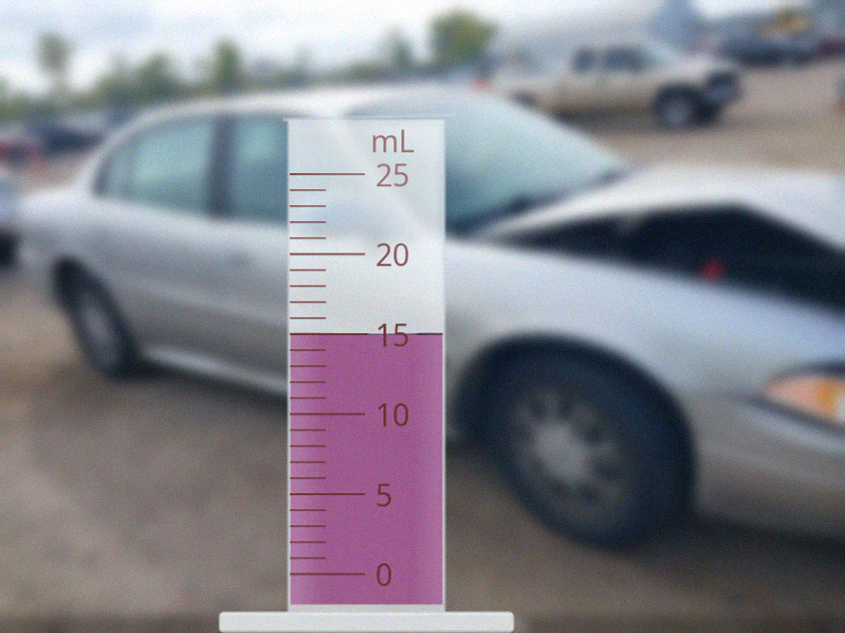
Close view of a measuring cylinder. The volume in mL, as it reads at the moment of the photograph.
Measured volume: 15 mL
